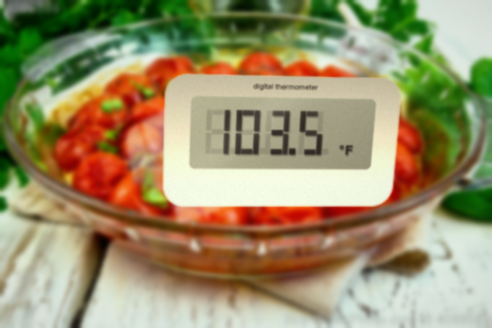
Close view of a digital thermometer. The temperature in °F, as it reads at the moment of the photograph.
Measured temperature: 103.5 °F
